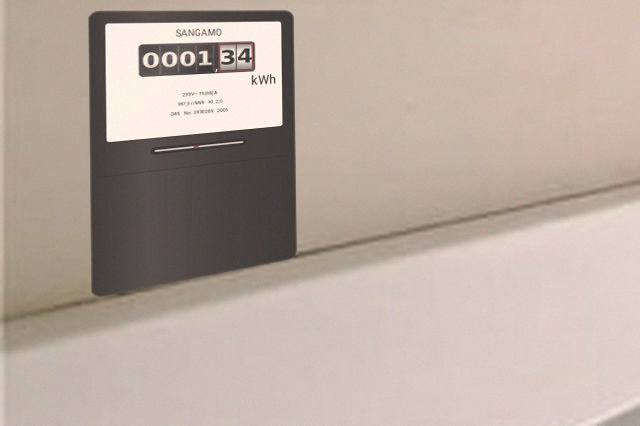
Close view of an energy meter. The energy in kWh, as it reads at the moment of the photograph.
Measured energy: 1.34 kWh
